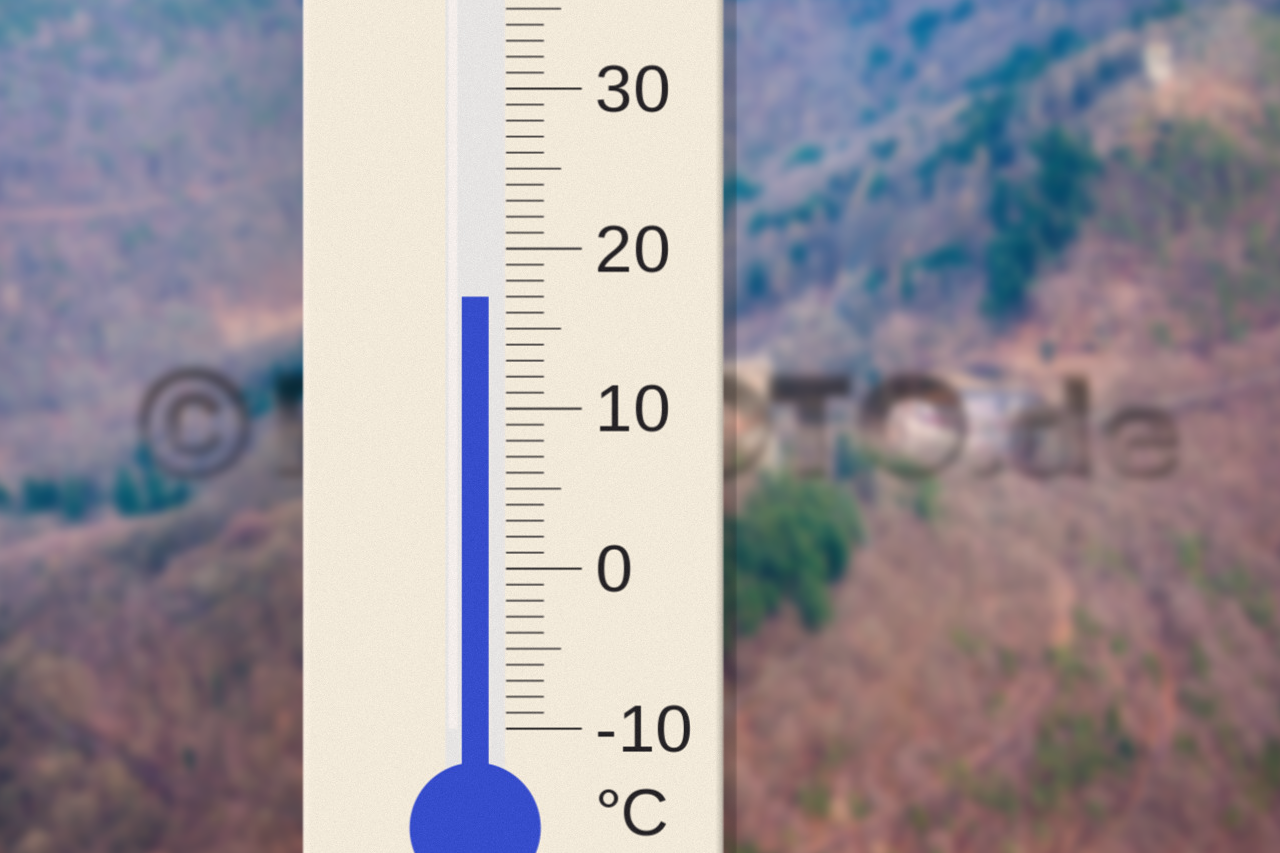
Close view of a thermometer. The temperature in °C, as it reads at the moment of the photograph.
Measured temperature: 17 °C
